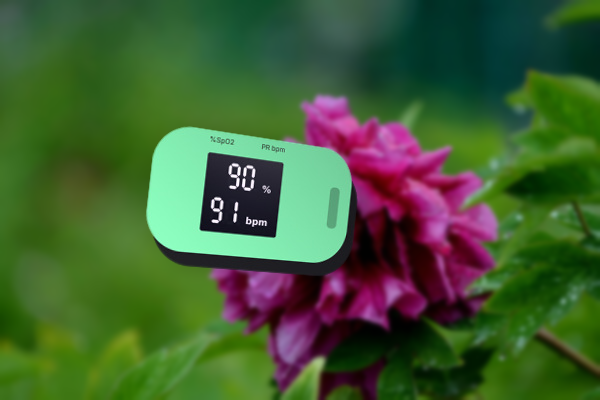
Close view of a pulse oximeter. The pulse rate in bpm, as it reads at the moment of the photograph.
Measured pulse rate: 91 bpm
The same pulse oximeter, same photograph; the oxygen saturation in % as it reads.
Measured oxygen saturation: 90 %
